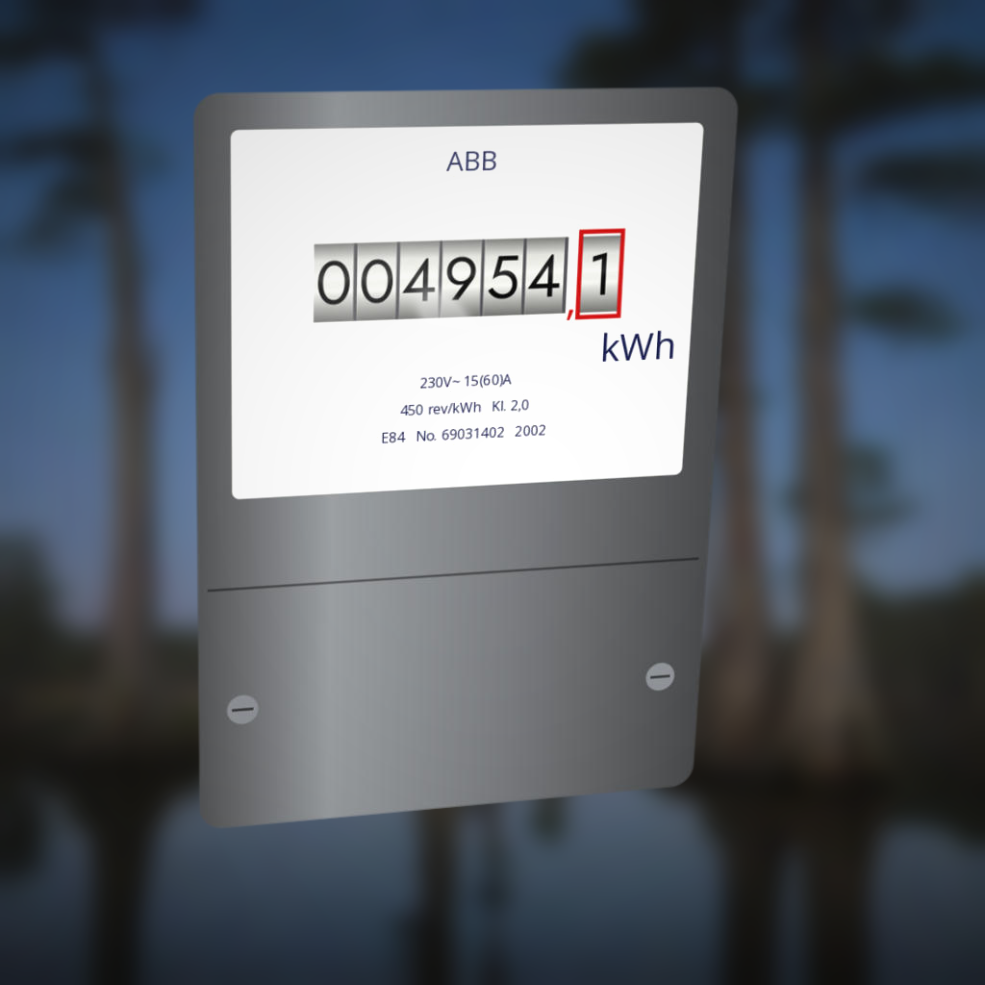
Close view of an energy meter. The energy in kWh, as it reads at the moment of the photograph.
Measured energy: 4954.1 kWh
